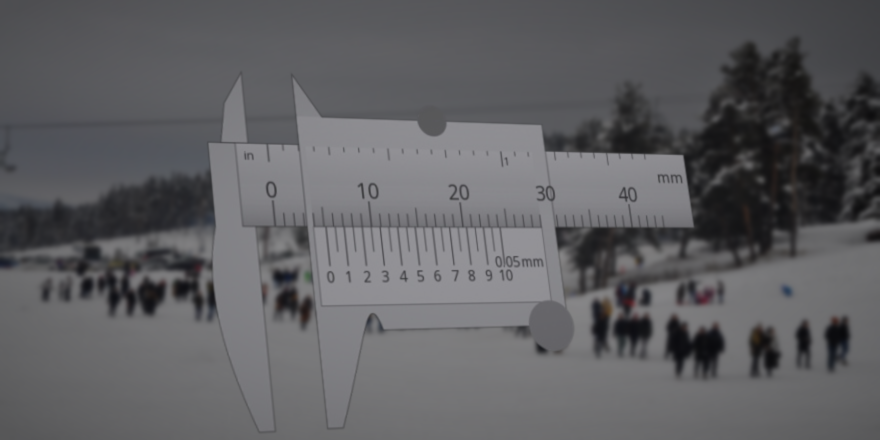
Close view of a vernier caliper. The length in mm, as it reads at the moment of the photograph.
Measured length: 5.2 mm
